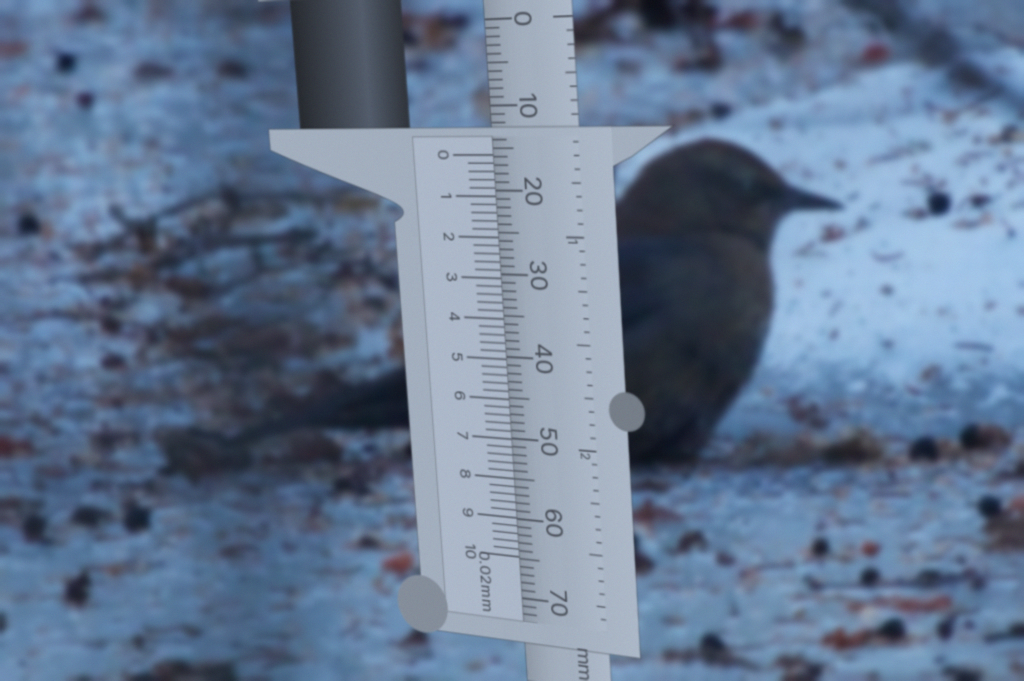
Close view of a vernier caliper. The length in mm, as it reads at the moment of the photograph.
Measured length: 15.8 mm
